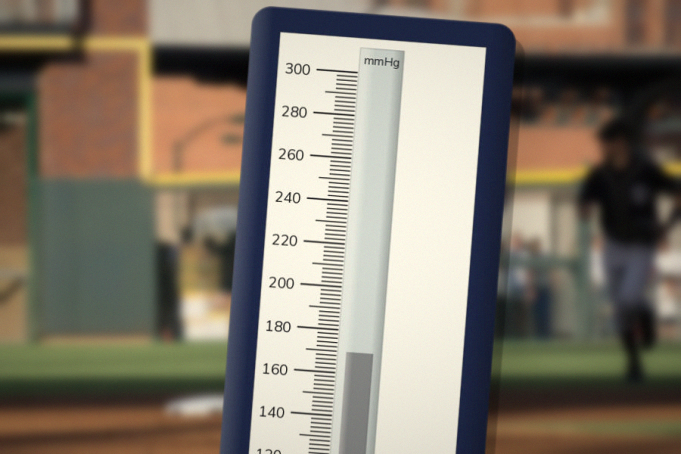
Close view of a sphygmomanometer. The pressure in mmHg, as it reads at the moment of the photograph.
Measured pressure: 170 mmHg
